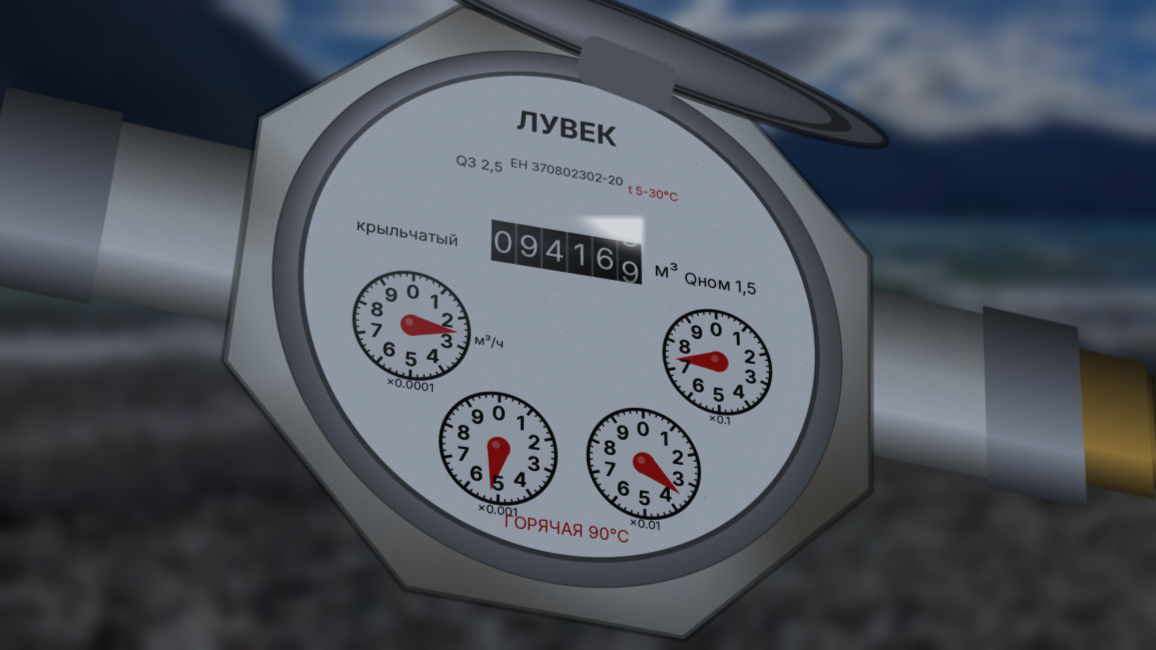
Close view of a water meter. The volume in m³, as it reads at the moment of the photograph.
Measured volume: 94168.7352 m³
